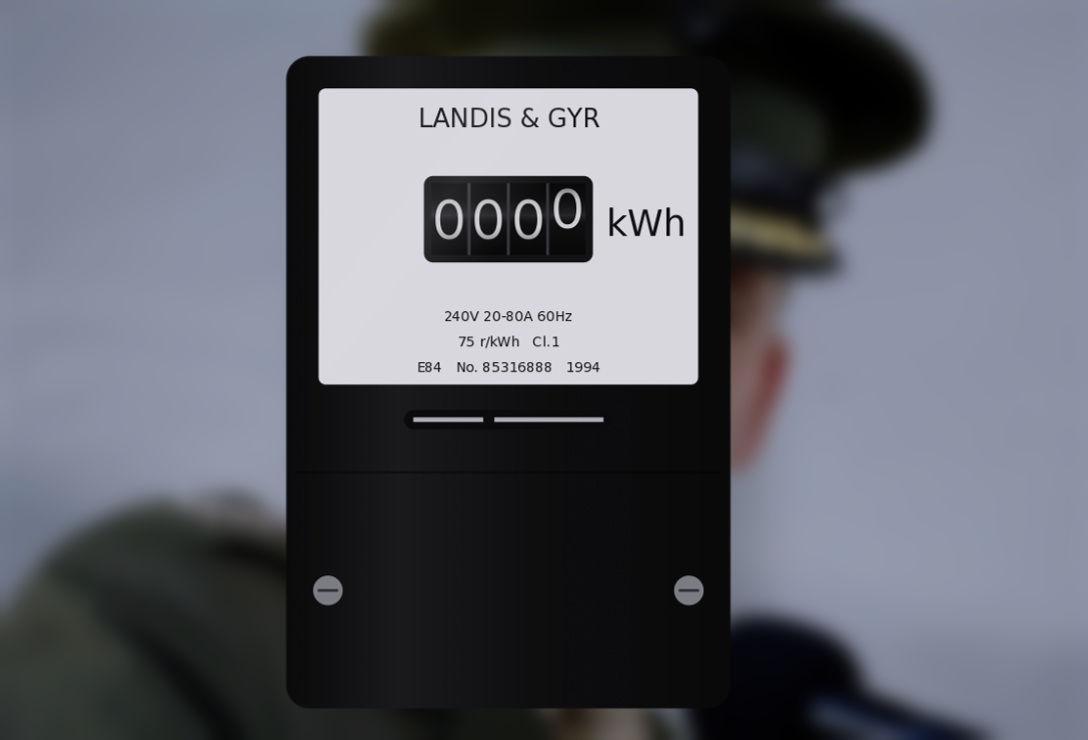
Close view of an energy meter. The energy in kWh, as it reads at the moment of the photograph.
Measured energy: 0 kWh
